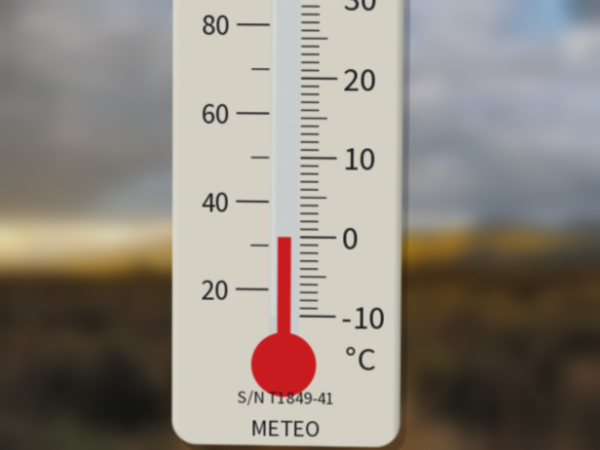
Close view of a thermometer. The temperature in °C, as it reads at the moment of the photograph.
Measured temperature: 0 °C
